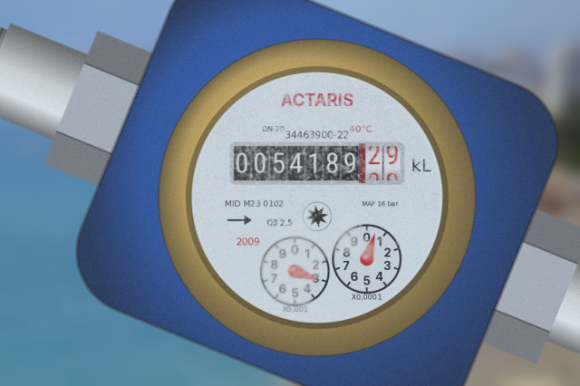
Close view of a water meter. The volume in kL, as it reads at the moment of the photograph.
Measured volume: 54189.2930 kL
